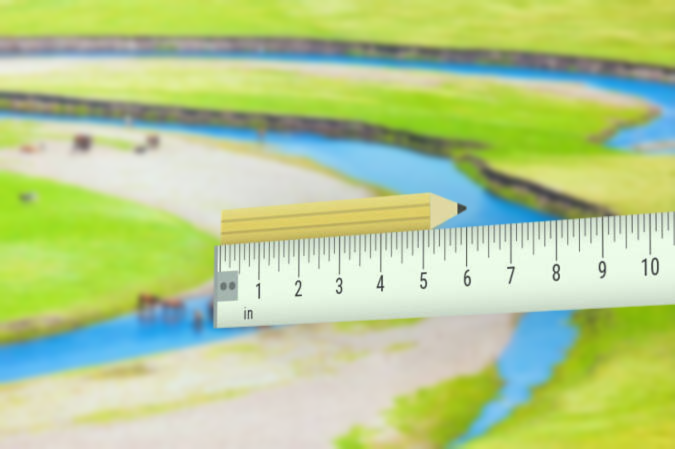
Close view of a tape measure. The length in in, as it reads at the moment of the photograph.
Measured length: 6 in
